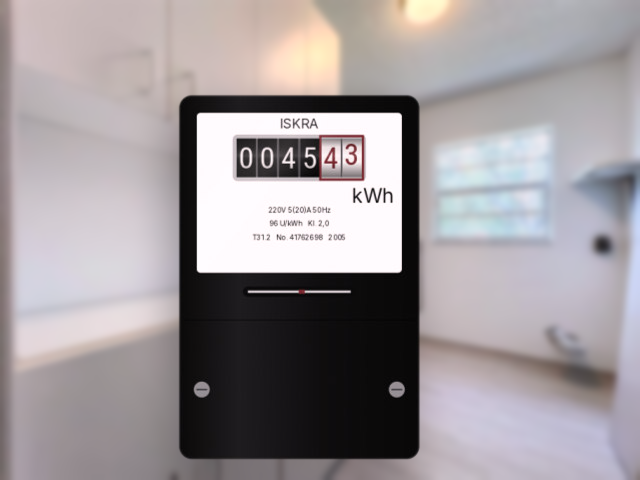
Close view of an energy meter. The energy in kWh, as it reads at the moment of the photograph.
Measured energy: 45.43 kWh
